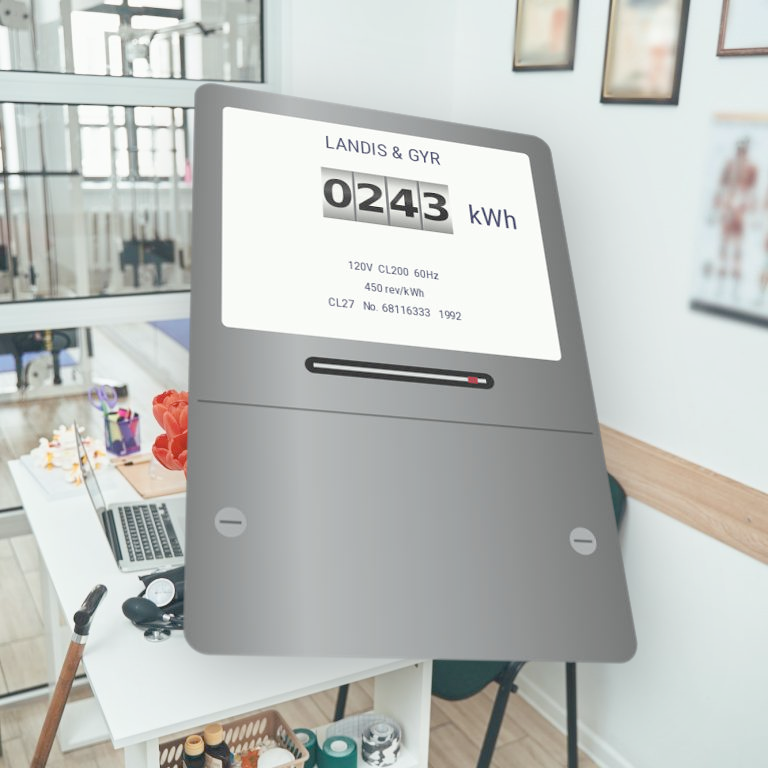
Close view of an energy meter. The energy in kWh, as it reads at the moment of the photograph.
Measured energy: 243 kWh
